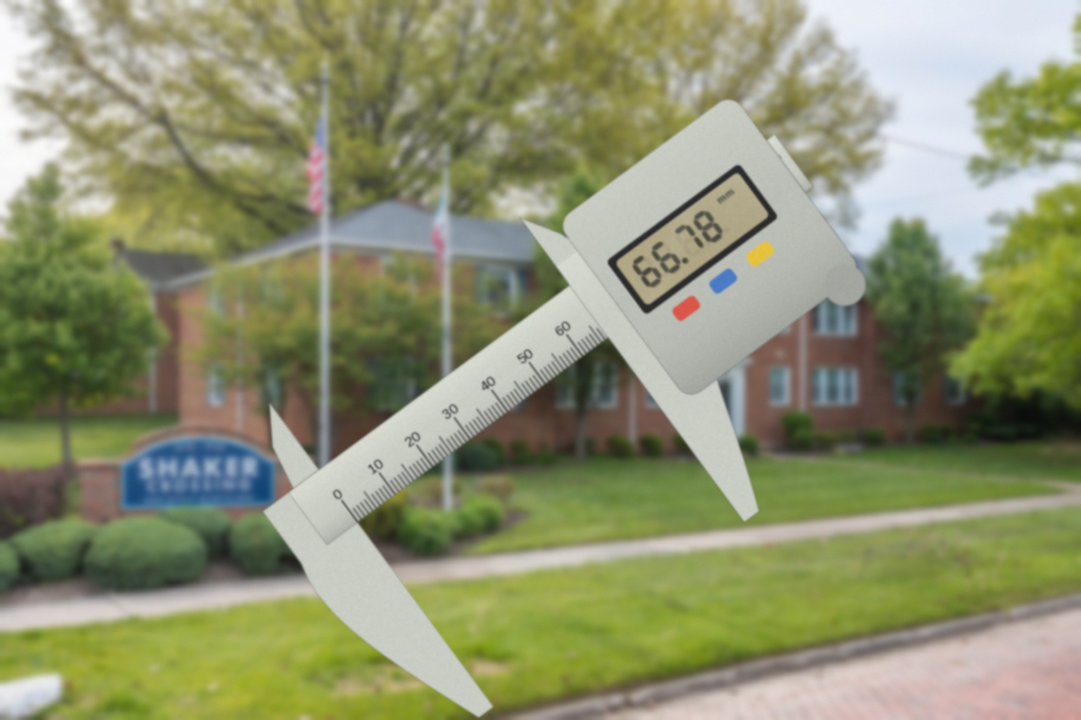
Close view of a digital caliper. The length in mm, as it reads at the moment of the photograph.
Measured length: 66.78 mm
